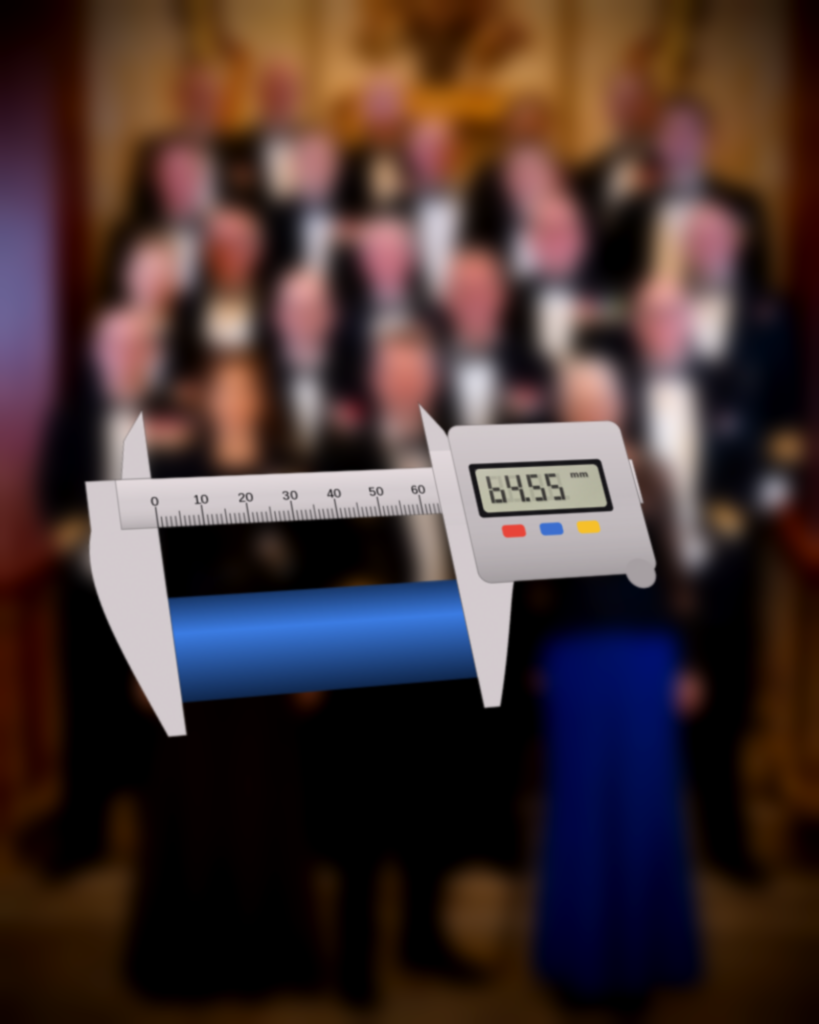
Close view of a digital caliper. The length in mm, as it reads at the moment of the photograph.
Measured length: 64.55 mm
